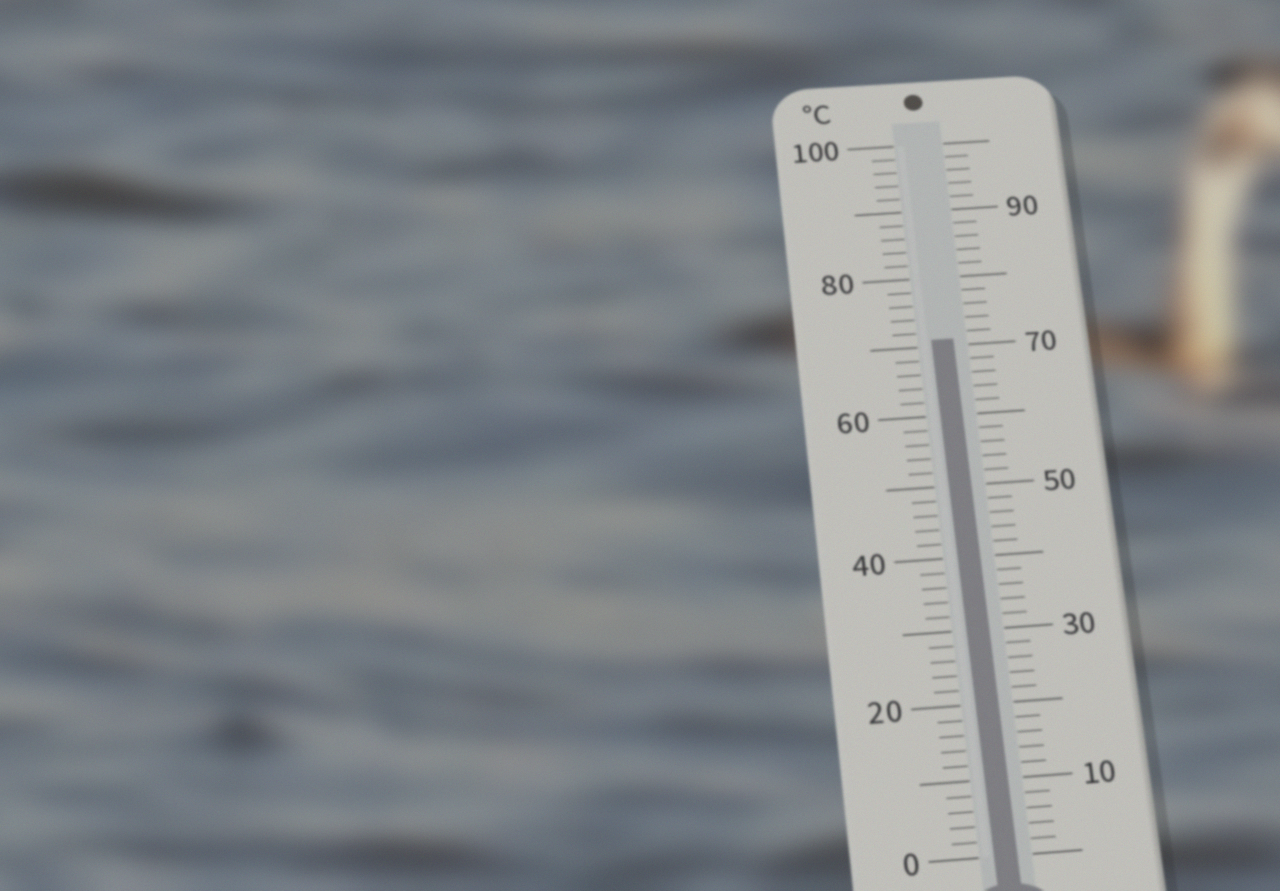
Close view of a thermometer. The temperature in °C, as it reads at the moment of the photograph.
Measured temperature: 71 °C
